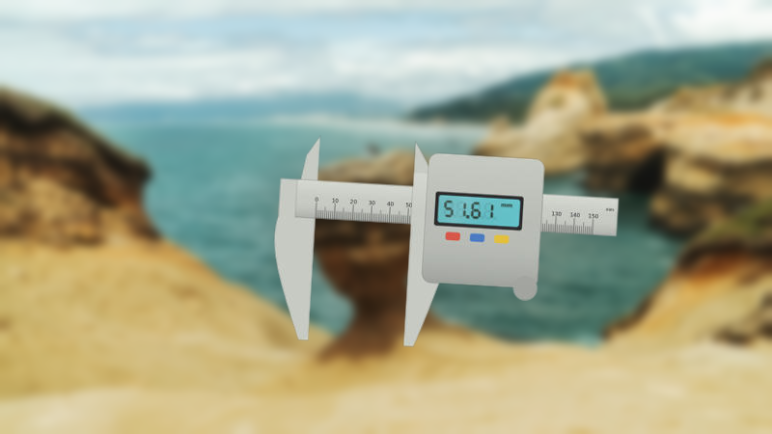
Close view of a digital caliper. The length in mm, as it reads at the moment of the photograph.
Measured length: 51.61 mm
